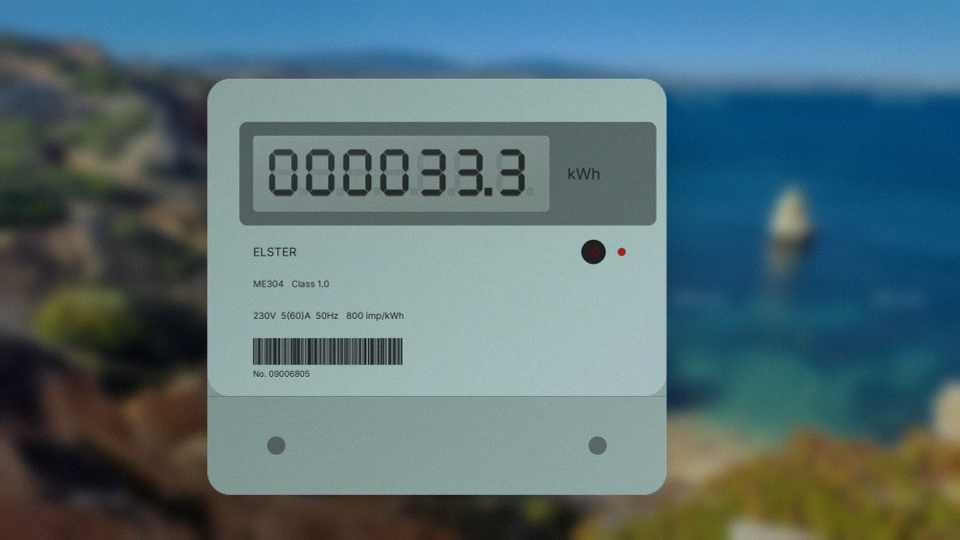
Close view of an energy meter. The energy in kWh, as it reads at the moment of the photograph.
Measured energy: 33.3 kWh
